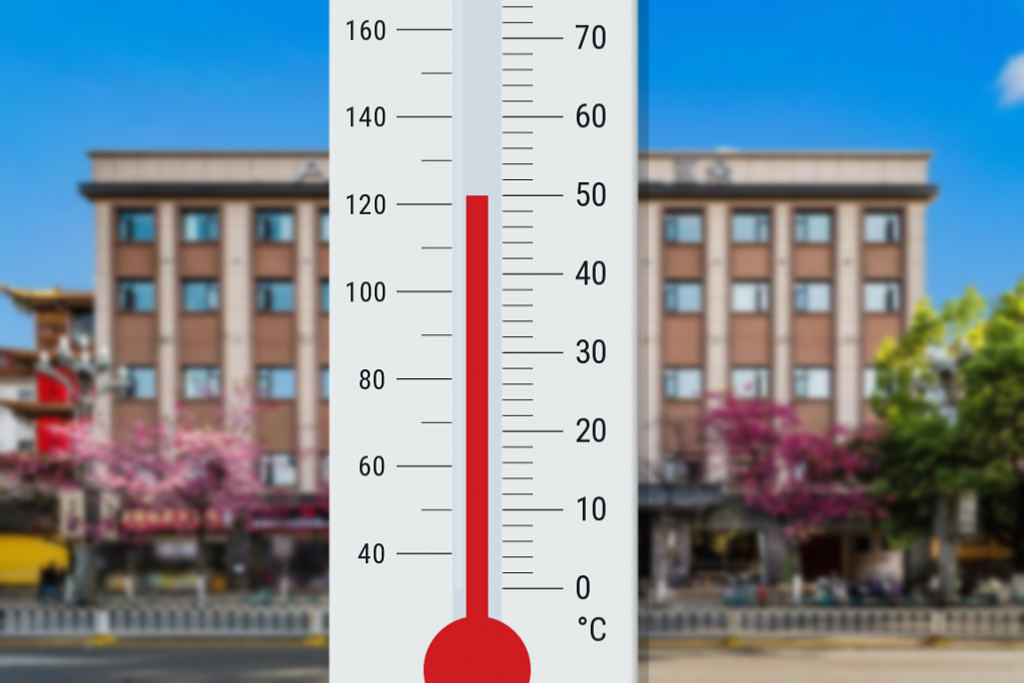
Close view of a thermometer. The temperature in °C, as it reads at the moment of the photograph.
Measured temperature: 50 °C
